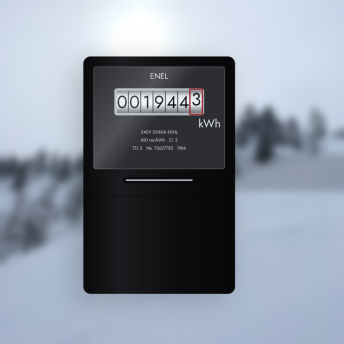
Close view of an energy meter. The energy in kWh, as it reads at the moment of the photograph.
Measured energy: 1944.3 kWh
